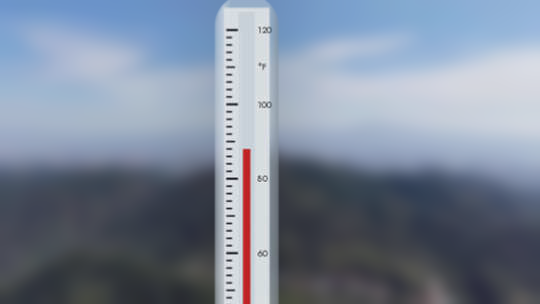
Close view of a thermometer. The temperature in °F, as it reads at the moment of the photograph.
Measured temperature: 88 °F
